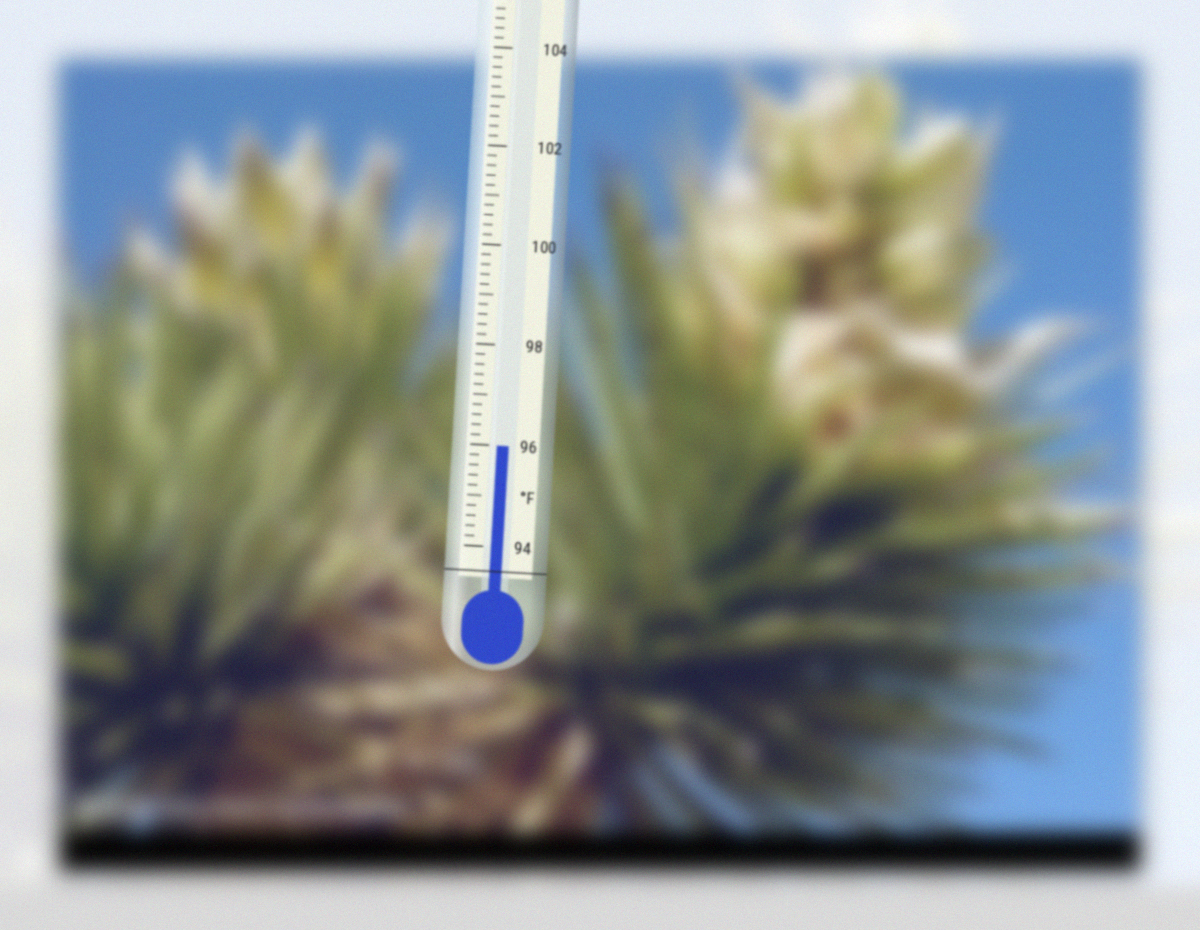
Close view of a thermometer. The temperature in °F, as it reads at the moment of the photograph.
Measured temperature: 96 °F
